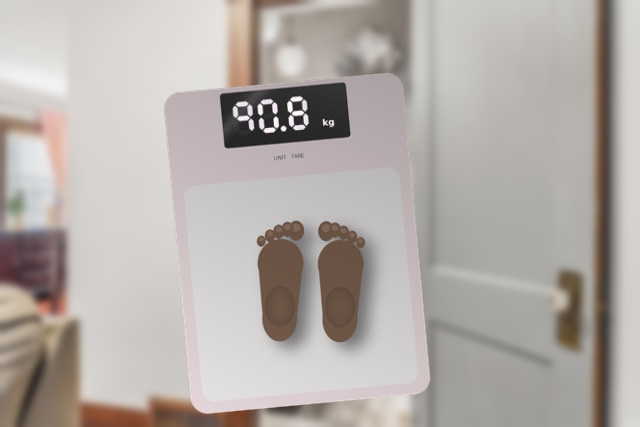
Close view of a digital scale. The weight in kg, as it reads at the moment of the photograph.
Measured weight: 90.8 kg
